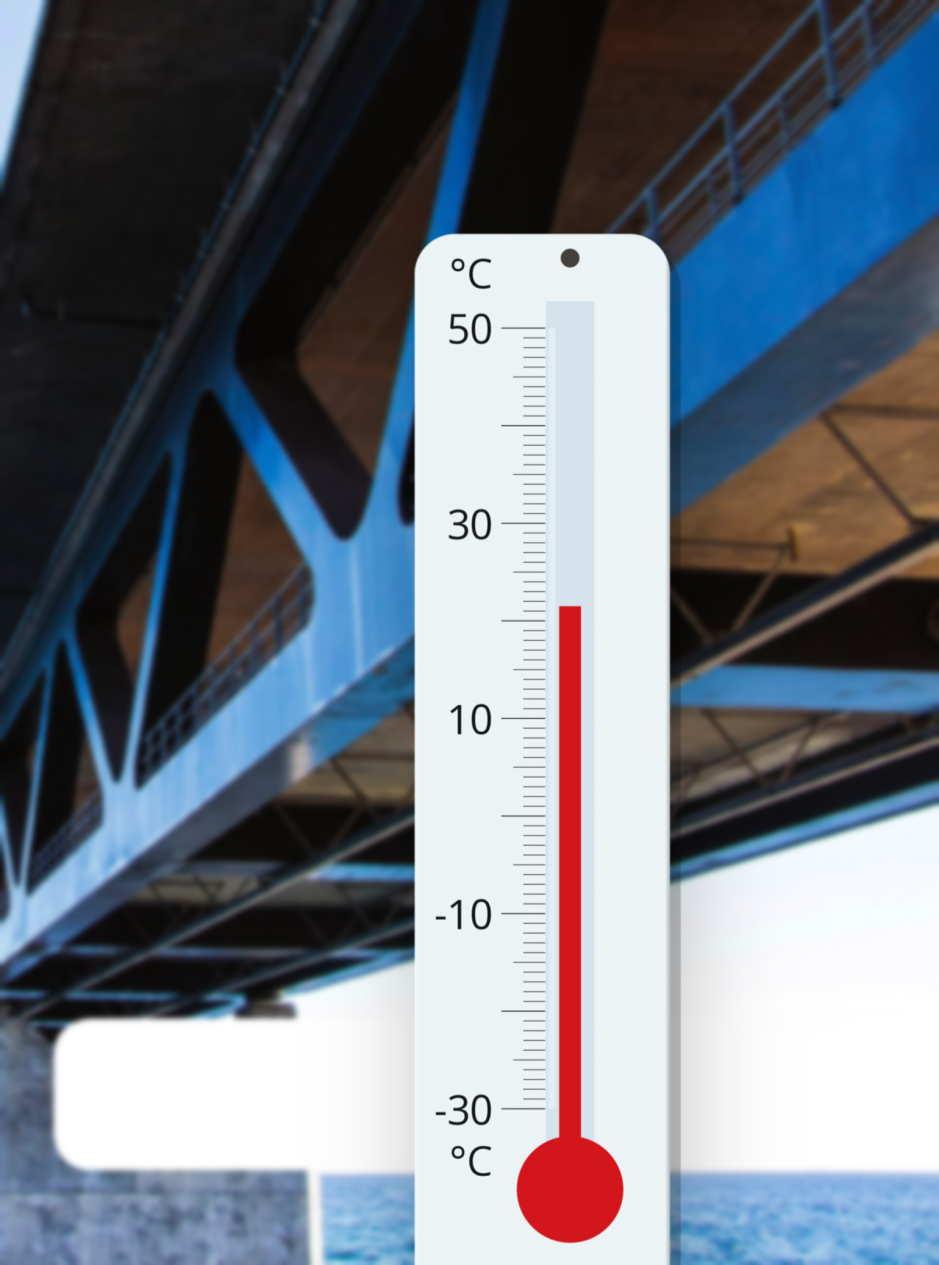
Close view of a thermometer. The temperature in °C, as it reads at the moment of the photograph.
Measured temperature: 21.5 °C
